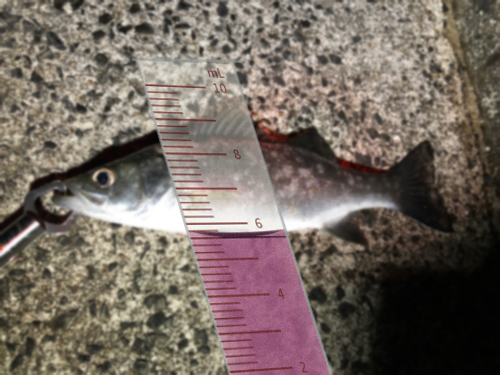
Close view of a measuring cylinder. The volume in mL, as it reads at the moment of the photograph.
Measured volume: 5.6 mL
